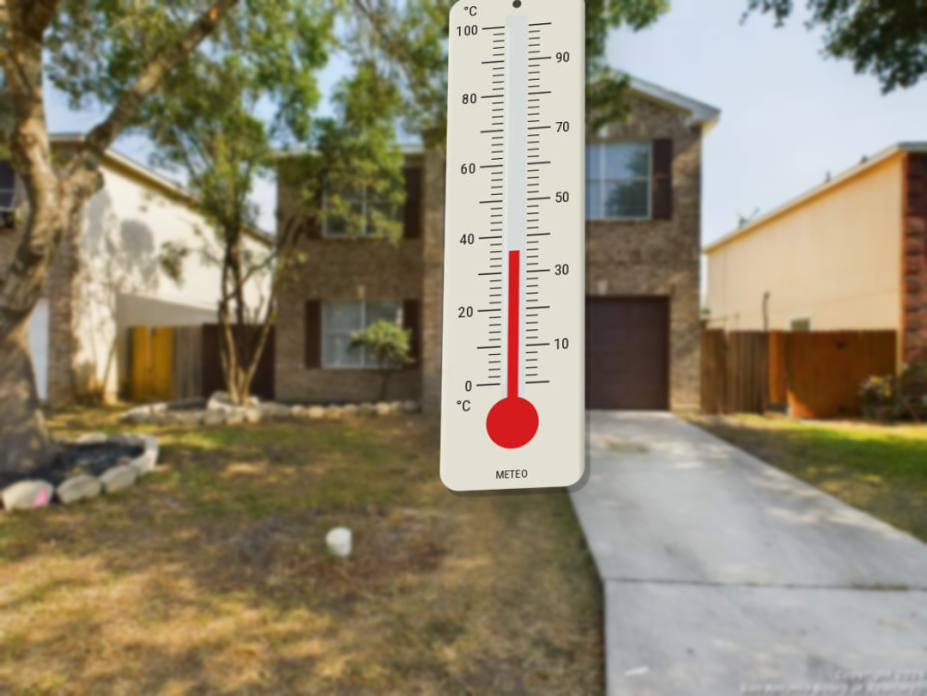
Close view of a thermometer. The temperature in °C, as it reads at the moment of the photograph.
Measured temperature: 36 °C
